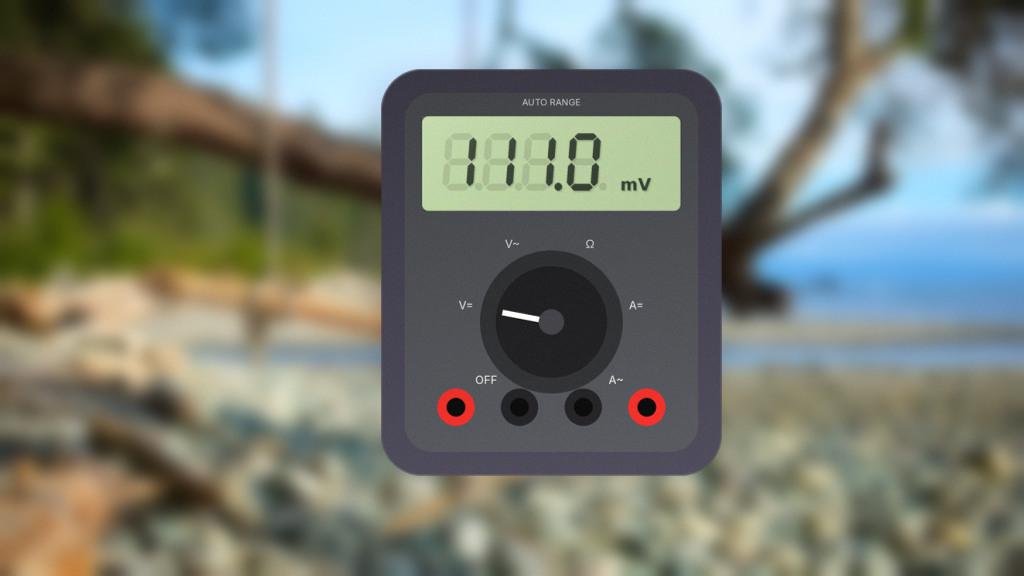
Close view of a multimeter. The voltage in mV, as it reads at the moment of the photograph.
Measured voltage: 111.0 mV
